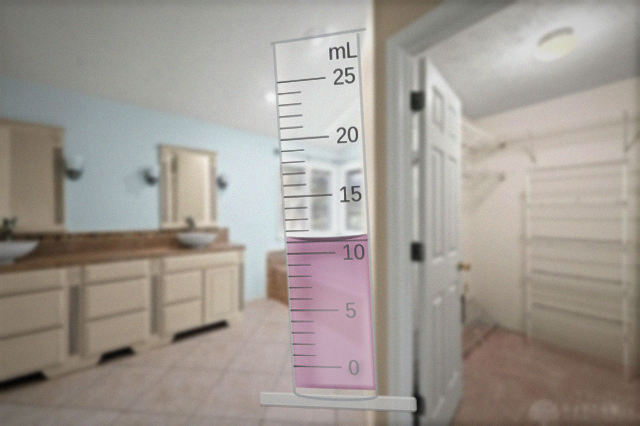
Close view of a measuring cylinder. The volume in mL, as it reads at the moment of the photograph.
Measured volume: 11 mL
